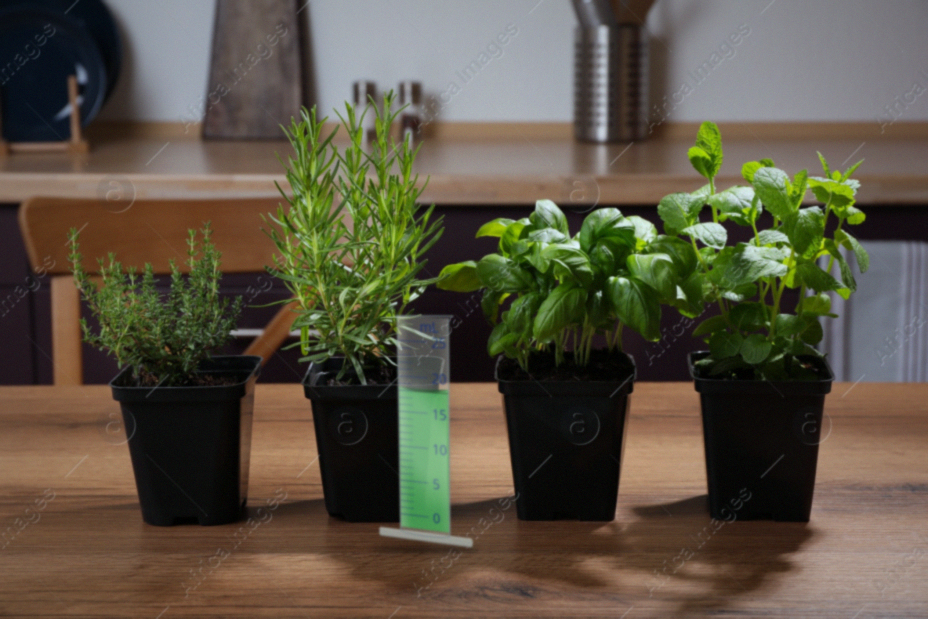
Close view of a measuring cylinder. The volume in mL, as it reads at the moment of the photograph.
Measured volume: 18 mL
